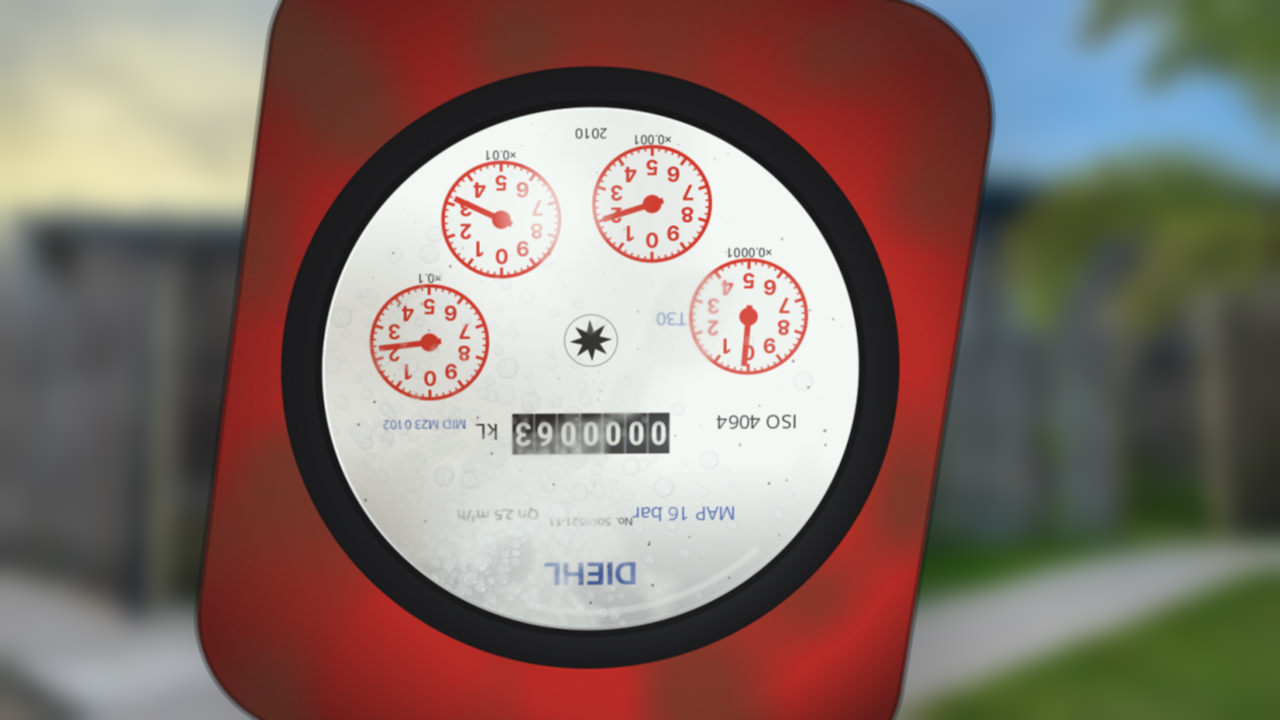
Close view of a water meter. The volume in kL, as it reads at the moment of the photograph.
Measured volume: 63.2320 kL
